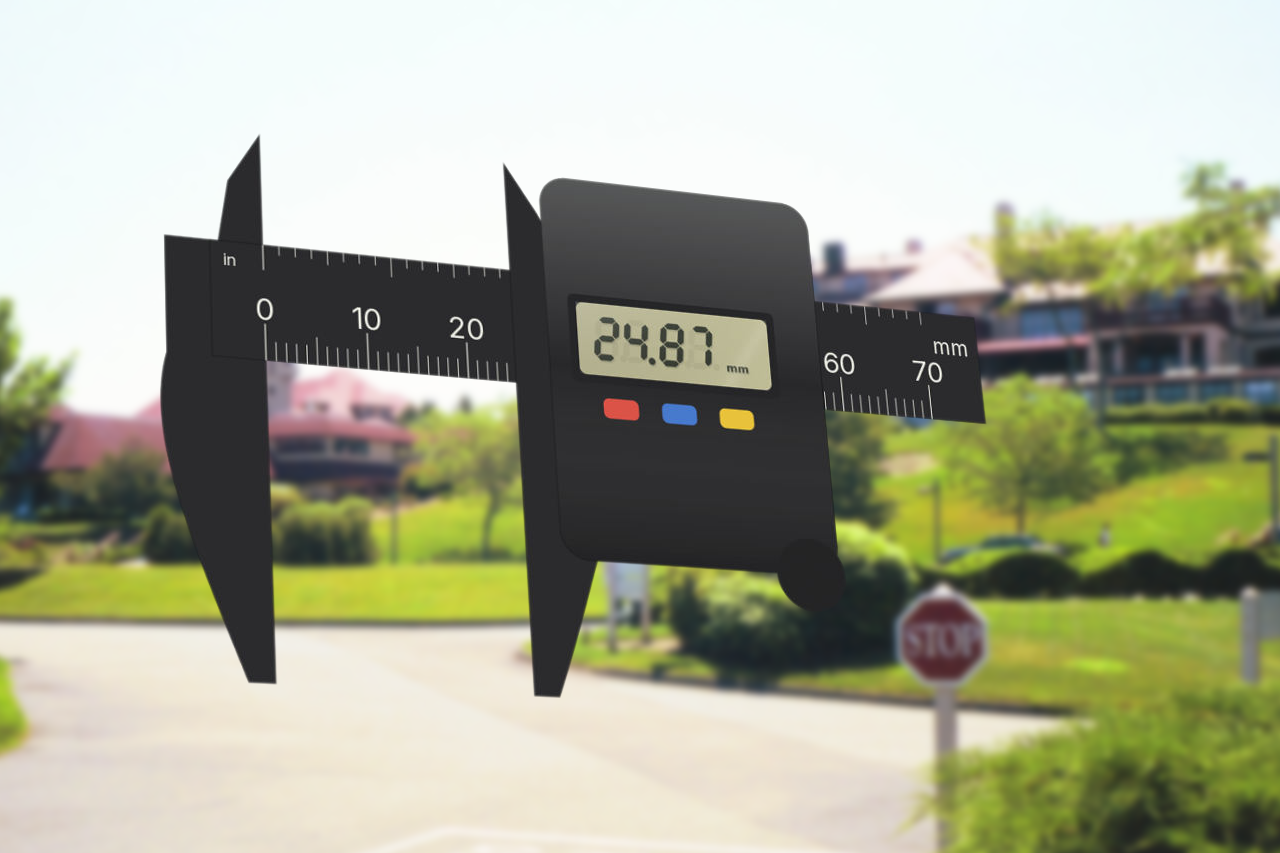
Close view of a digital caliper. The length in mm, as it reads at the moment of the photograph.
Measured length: 24.87 mm
